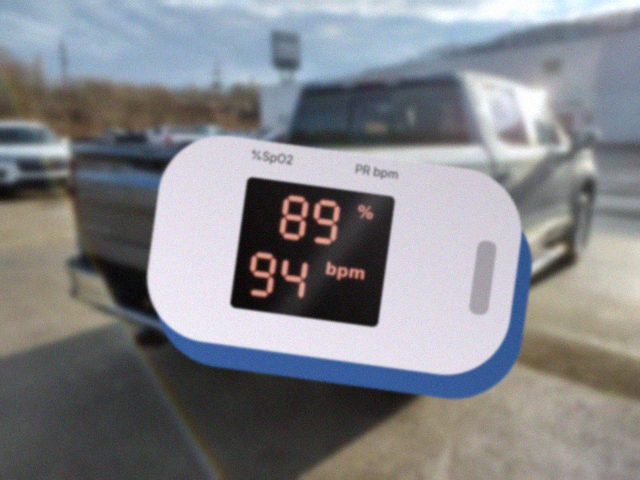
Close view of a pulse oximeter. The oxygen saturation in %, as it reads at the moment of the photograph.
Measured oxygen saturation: 89 %
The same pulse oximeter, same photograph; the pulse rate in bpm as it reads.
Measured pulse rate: 94 bpm
